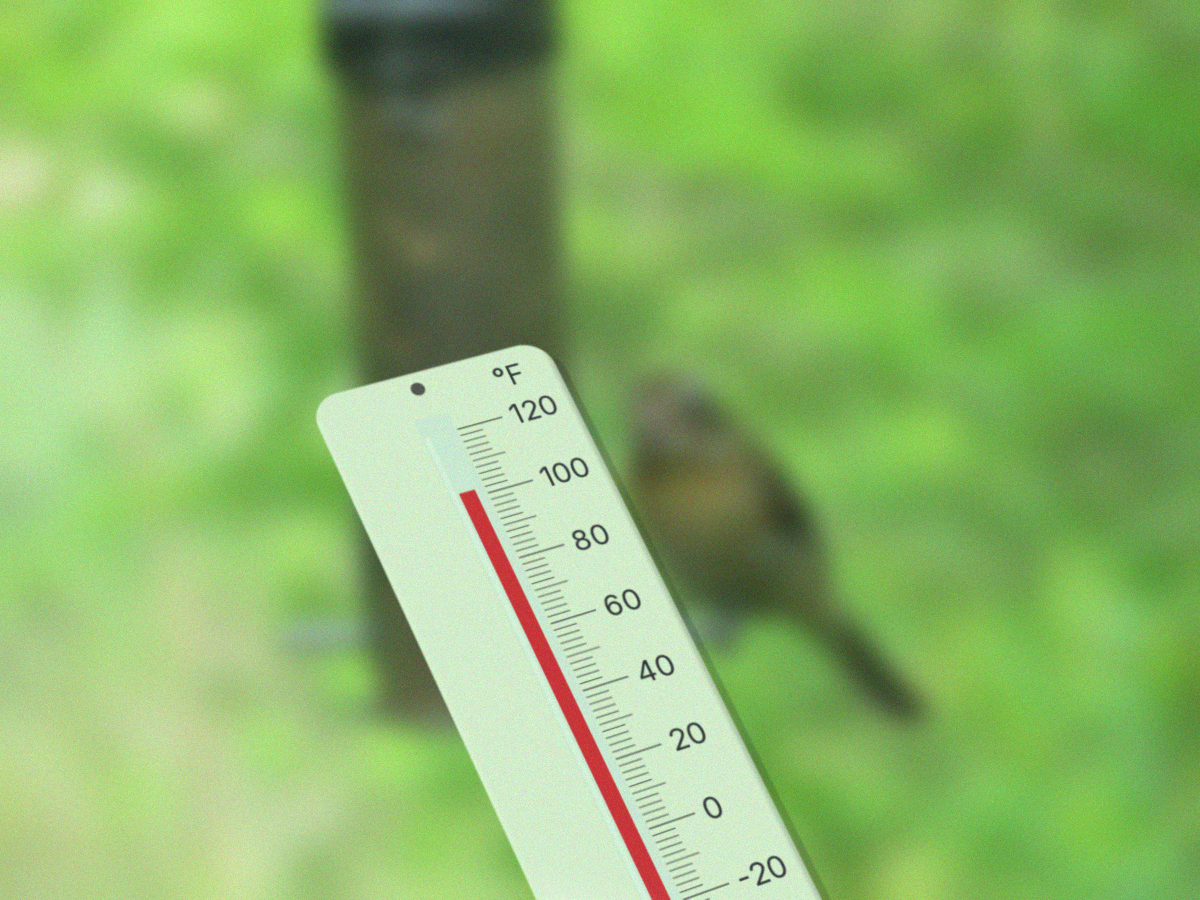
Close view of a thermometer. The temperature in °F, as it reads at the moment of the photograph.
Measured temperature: 102 °F
